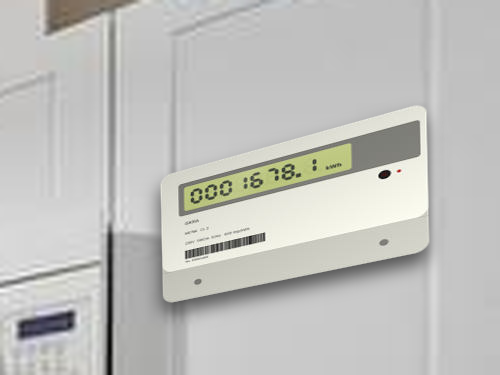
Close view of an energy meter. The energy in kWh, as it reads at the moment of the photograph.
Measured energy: 1678.1 kWh
